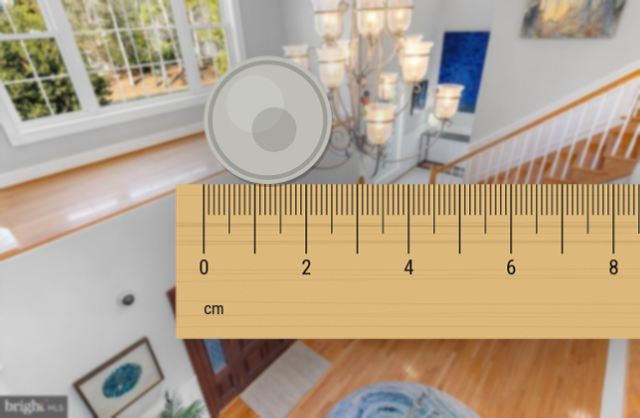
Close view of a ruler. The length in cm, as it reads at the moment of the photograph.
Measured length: 2.5 cm
